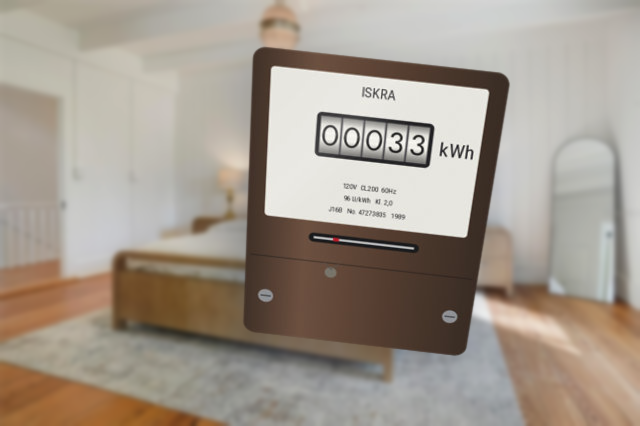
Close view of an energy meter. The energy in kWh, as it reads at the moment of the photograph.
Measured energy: 33 kWh
